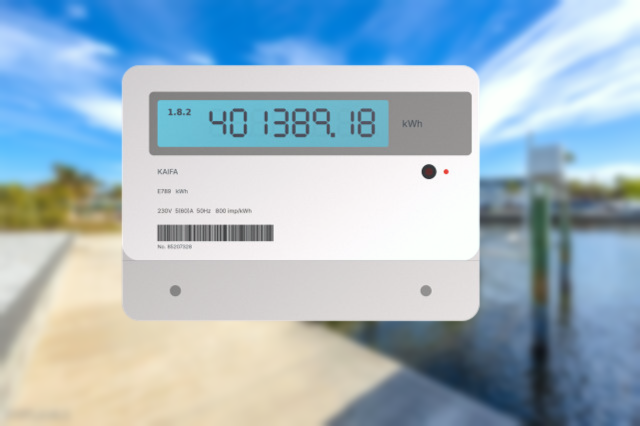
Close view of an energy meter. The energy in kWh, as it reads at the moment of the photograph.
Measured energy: 401389.18 kWh
